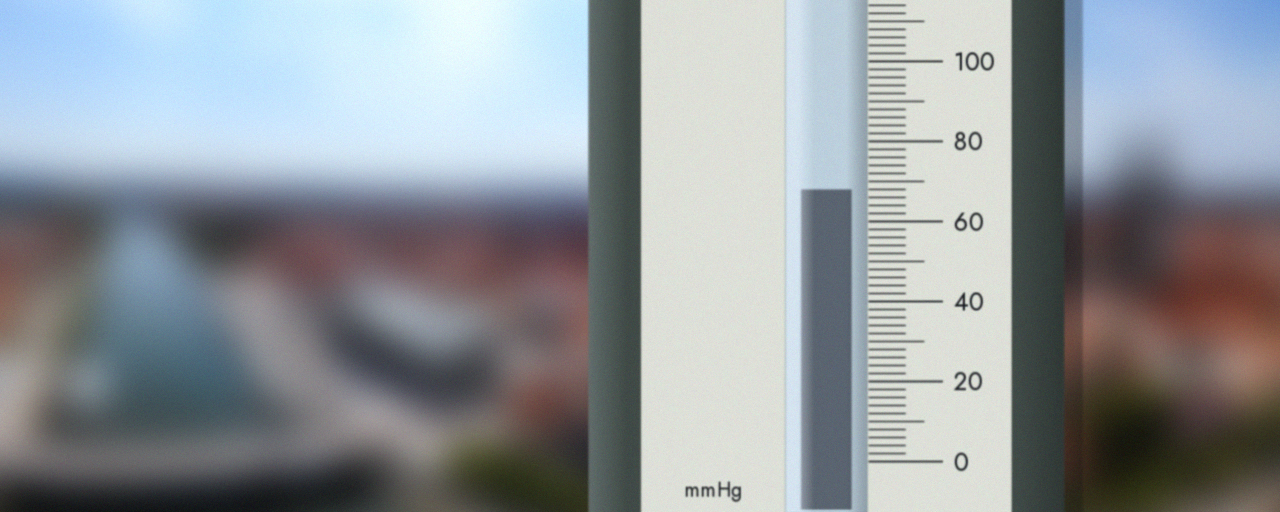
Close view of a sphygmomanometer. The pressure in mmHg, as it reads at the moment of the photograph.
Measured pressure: 68 mmHg
